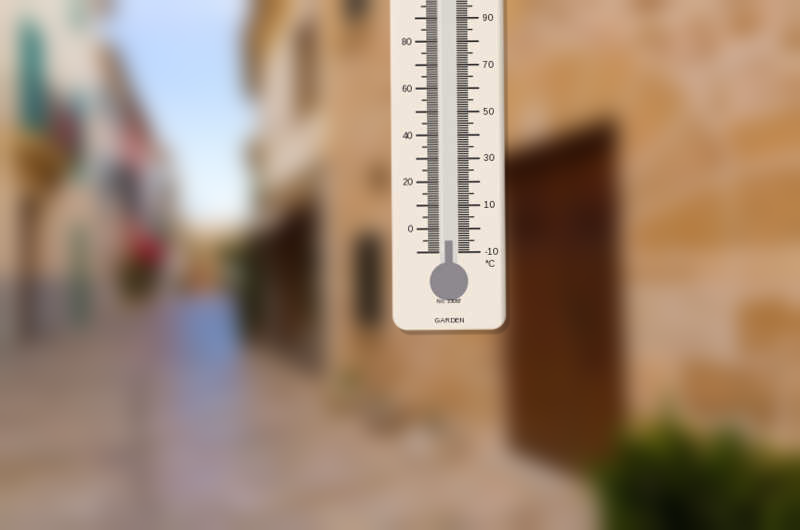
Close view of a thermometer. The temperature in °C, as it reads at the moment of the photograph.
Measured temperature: -5 °C
